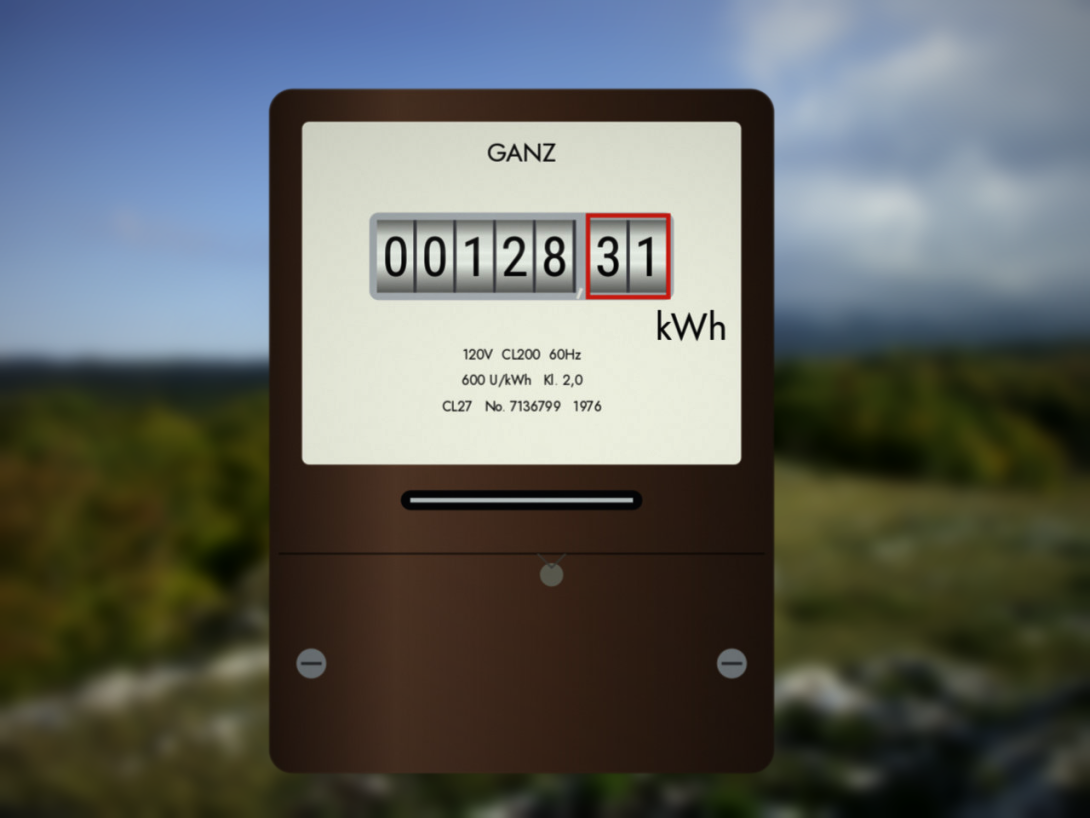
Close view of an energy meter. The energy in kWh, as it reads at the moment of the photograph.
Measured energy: 128.31 kWh
